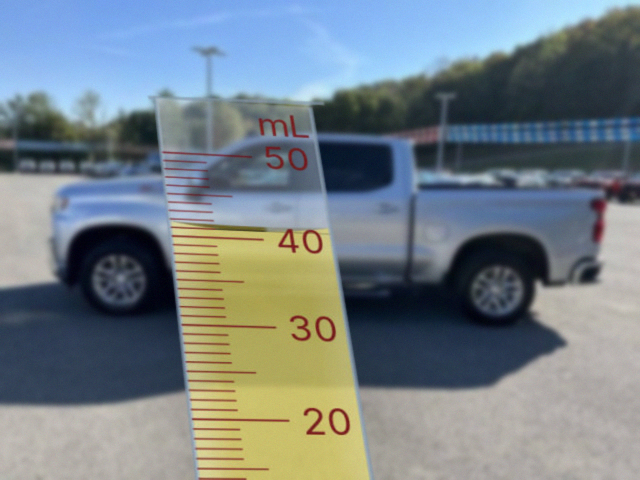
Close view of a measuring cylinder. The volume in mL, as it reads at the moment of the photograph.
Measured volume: 41 mL
